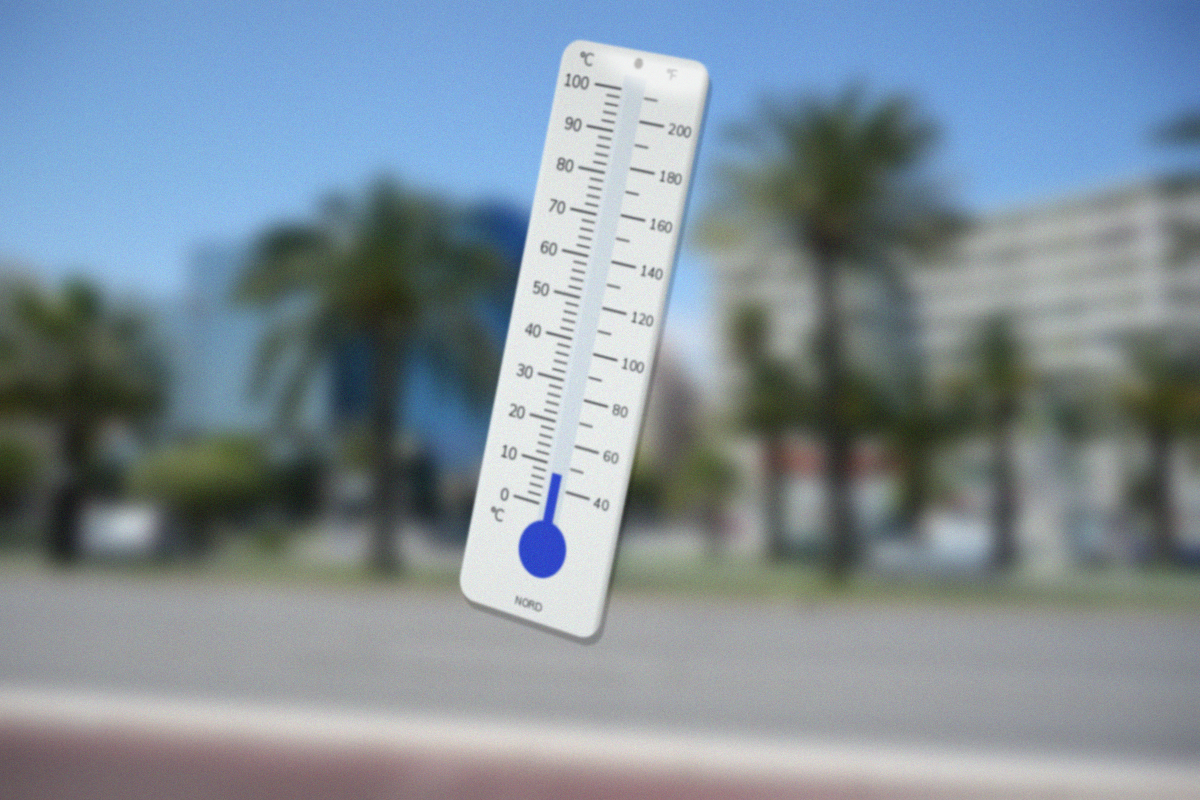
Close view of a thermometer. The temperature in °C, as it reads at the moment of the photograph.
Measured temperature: 8 °C
